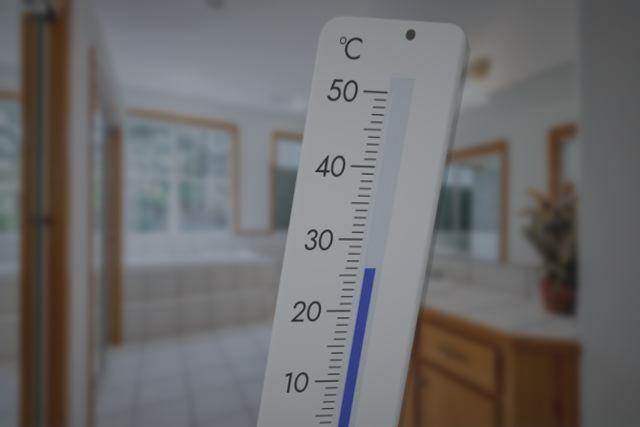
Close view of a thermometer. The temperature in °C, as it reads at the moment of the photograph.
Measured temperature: 26 °C
